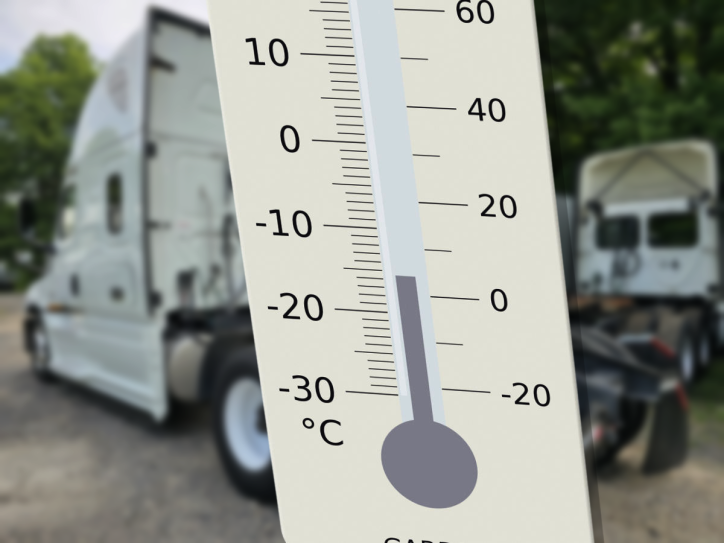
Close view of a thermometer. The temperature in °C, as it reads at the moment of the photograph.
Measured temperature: -15.5 °C
